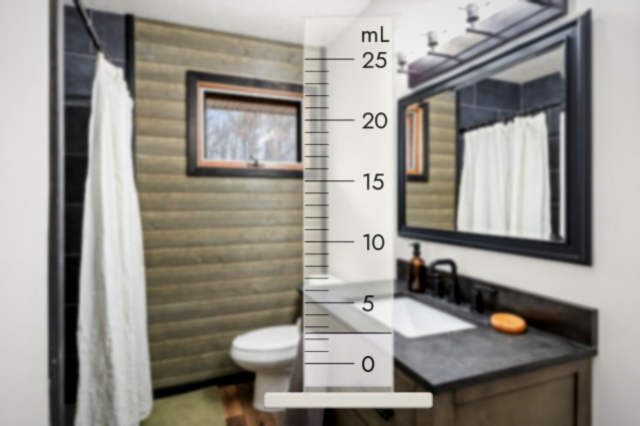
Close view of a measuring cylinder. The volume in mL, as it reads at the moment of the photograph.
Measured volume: 2.5 mL
